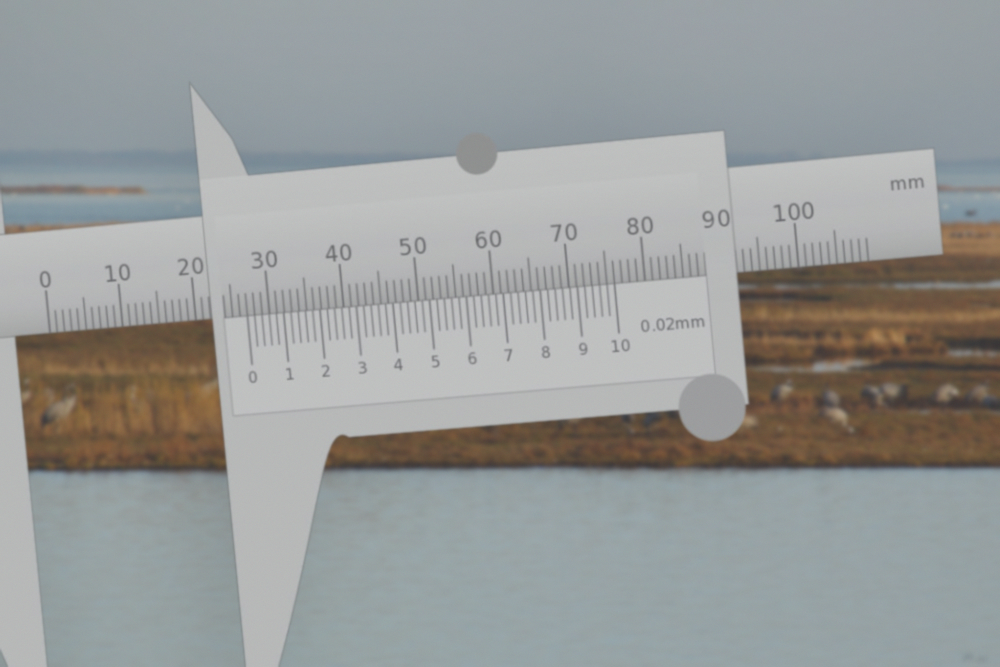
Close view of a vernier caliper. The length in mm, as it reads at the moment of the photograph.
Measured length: 27.0 mm
